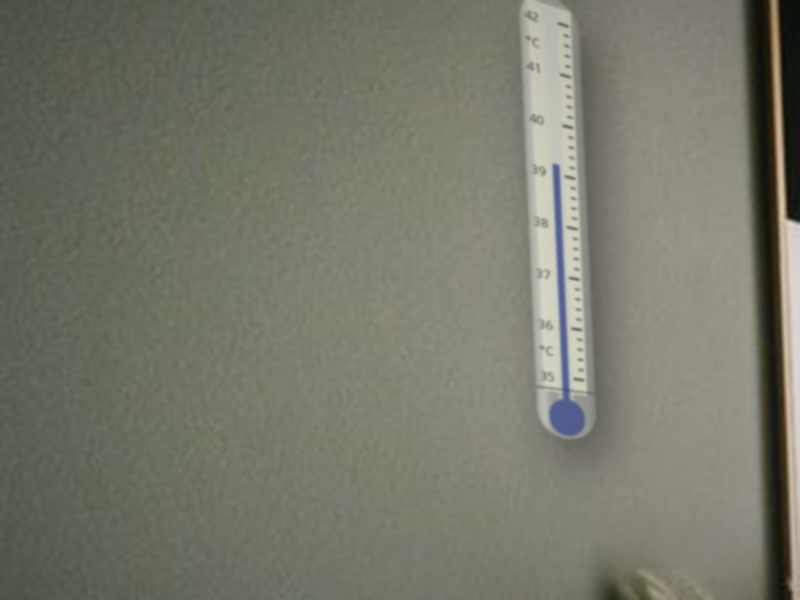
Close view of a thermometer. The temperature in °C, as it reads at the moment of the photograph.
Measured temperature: 39.2 °C
